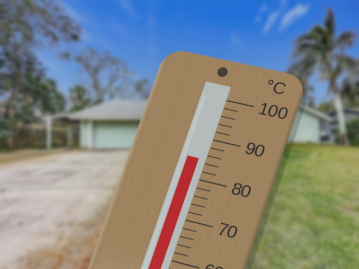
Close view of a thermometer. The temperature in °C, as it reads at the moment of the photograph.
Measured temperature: 85 °C
